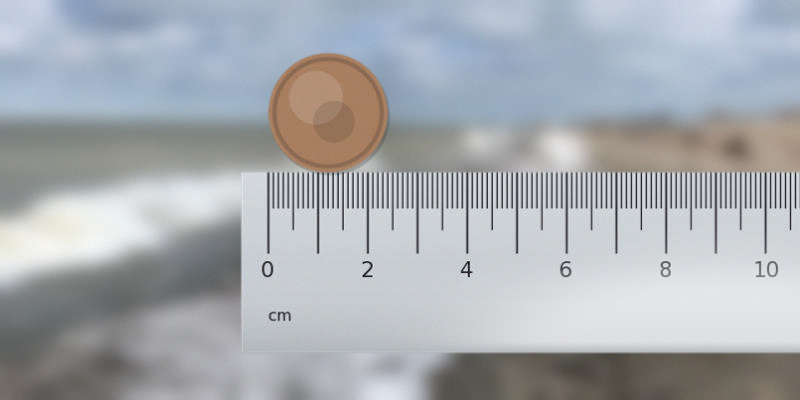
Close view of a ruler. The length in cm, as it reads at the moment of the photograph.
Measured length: 2.4 cm
